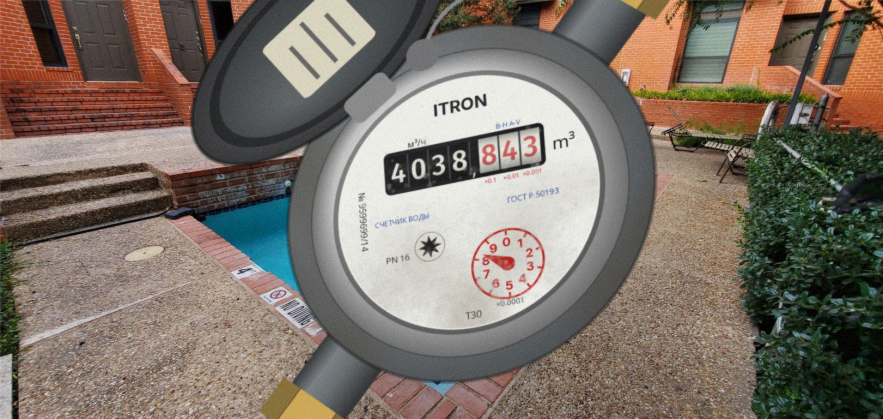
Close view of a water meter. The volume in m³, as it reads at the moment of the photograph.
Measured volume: 4038.8438 m³
